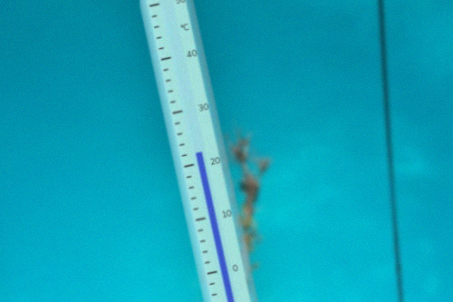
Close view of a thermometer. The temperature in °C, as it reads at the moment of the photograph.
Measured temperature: 22 °C
